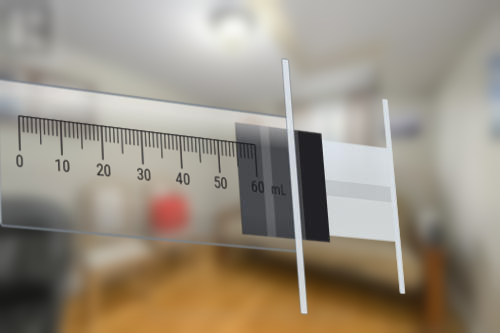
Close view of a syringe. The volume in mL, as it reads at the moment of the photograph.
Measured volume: 55 mL
